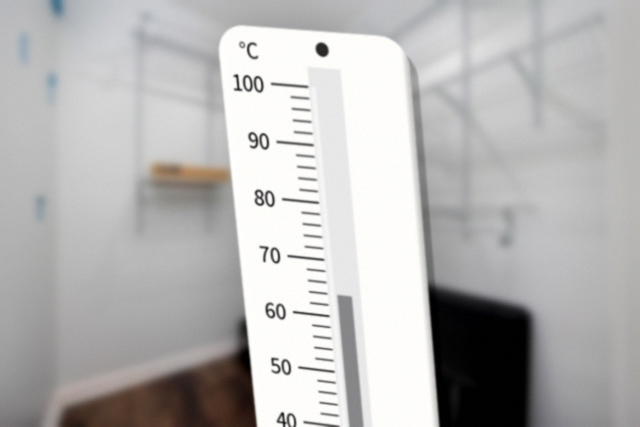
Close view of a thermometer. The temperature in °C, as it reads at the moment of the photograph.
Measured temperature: 64 °C
